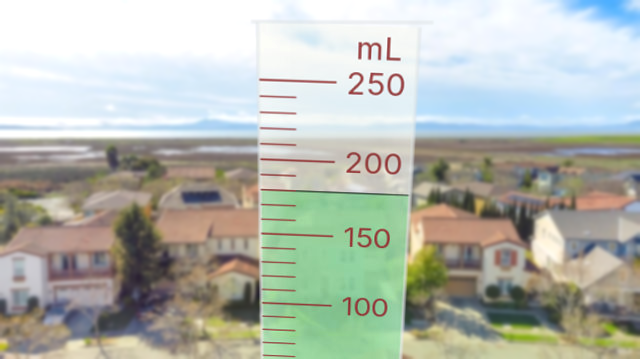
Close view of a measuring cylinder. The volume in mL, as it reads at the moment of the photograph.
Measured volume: 180 mL
